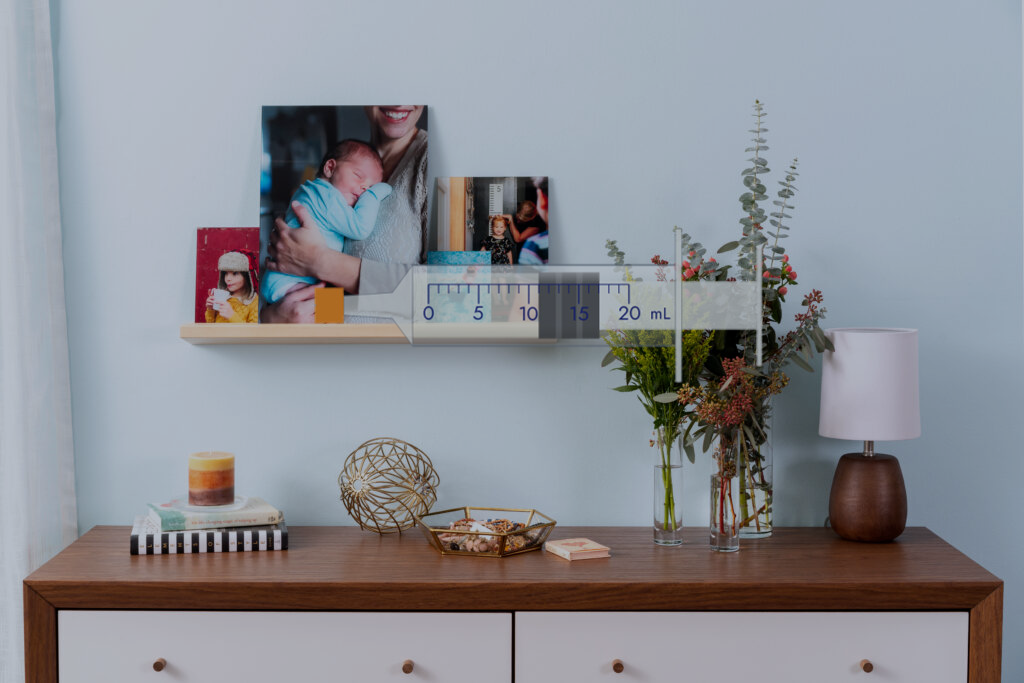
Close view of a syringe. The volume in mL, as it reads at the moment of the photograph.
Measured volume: 11 mL
